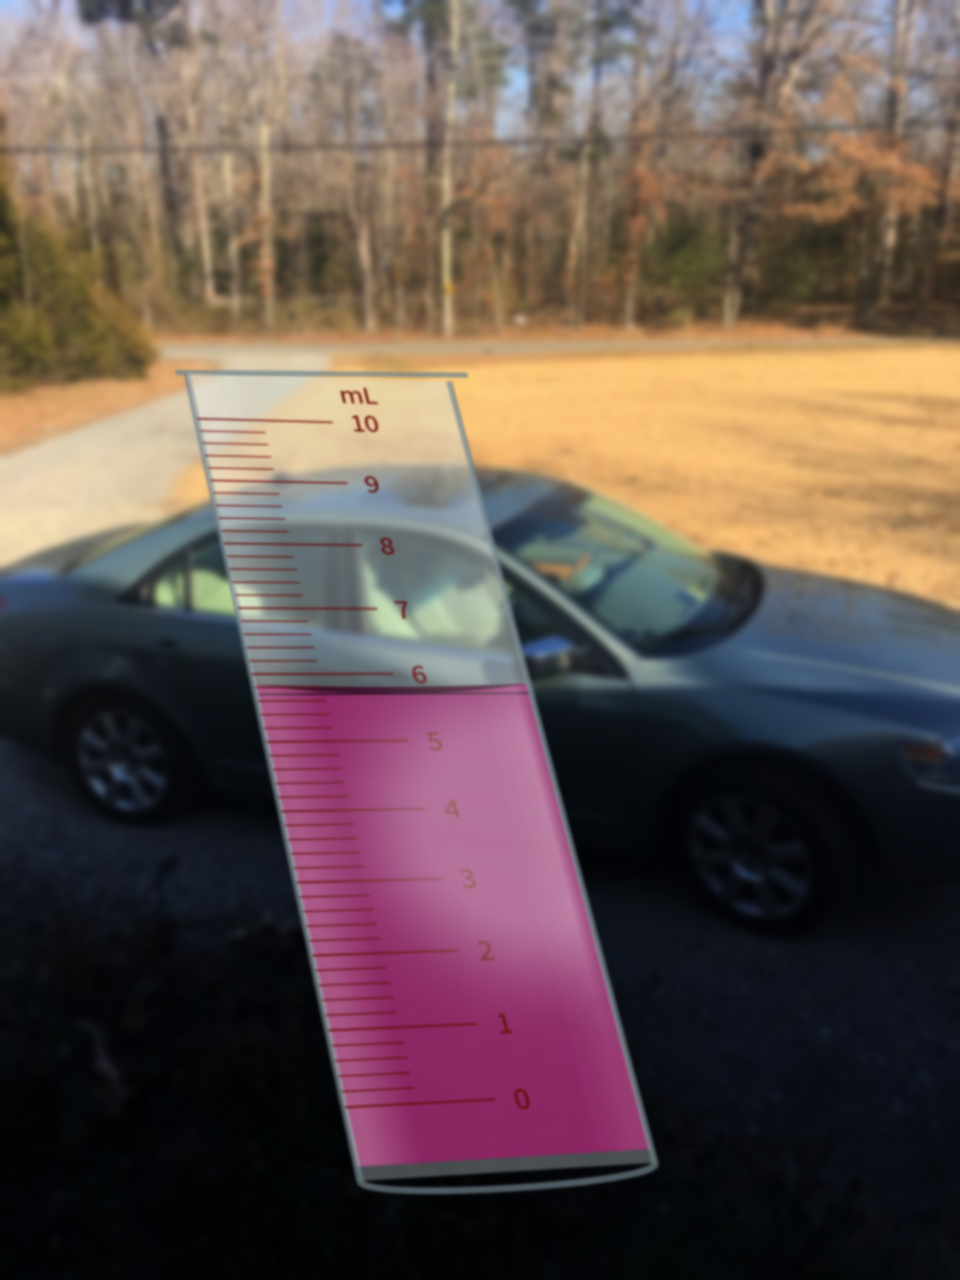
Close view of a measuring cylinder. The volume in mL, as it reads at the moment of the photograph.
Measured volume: 5.7 mL
